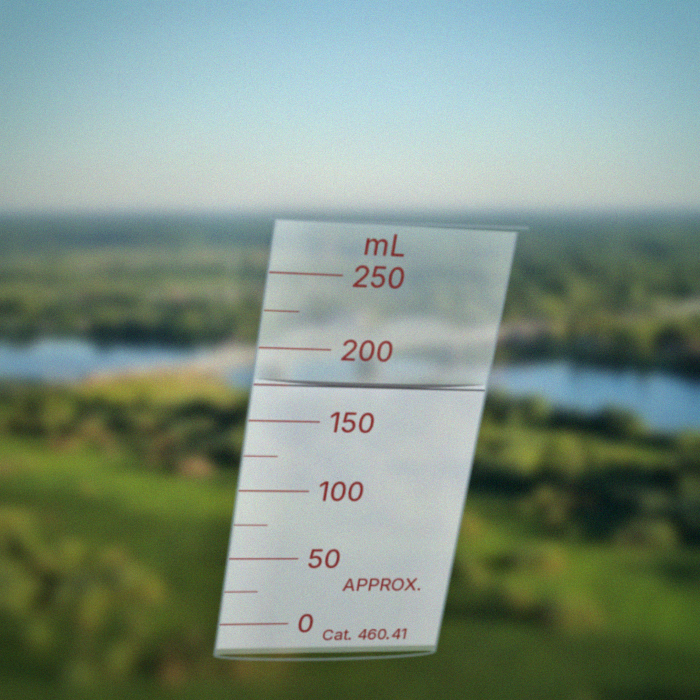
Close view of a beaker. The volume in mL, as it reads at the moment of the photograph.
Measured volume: 175 mL
